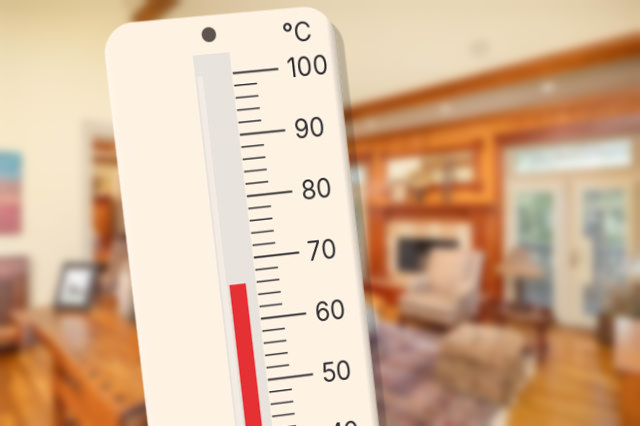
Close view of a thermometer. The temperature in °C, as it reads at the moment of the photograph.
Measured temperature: 66 °C
